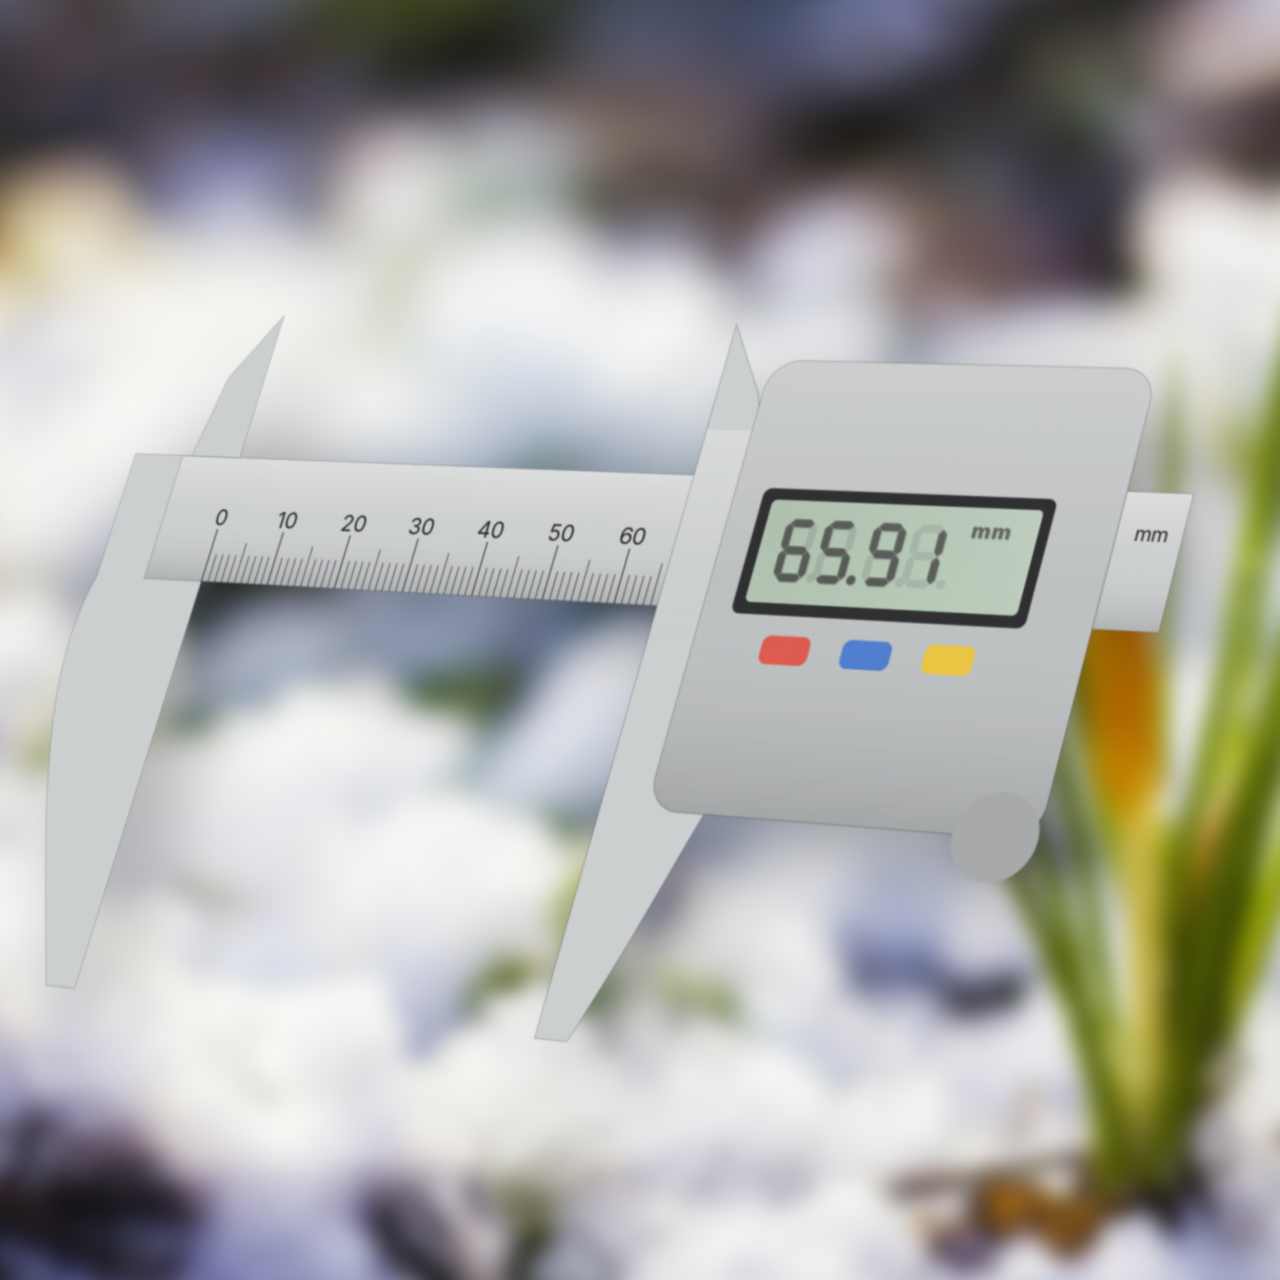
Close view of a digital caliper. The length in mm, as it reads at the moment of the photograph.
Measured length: 65.91 mm
